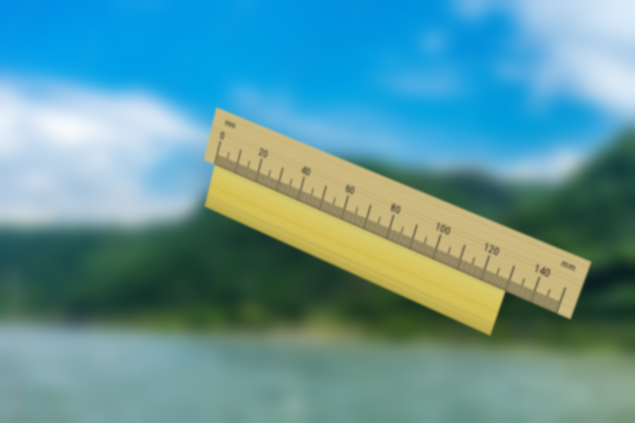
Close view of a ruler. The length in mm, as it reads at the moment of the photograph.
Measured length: 130 mm
